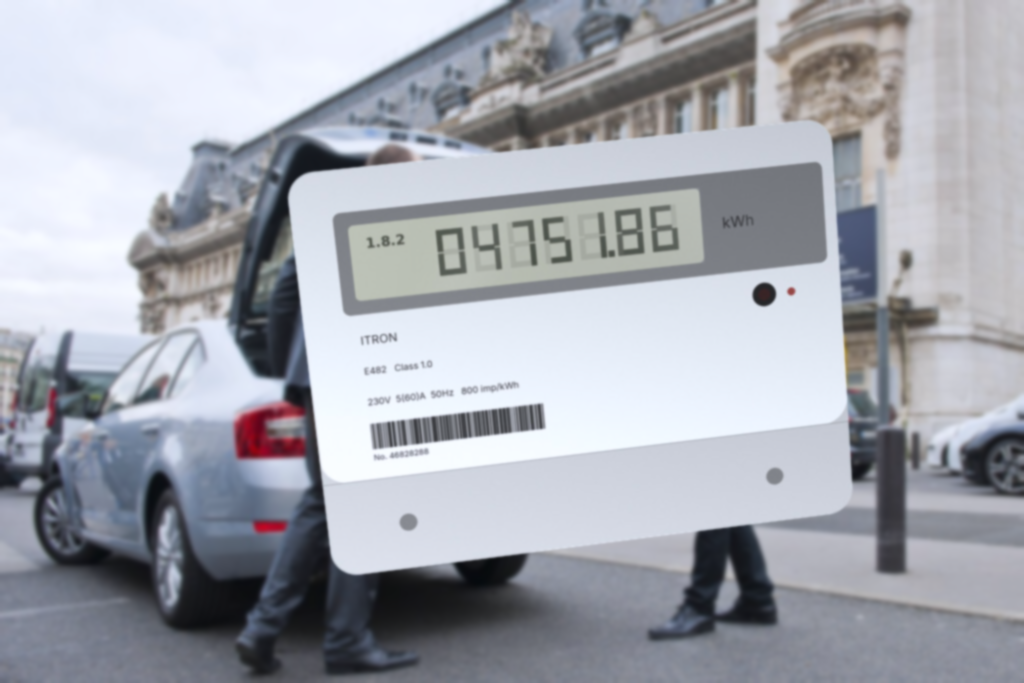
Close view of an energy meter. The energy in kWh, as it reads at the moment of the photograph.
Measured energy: 4751.86 kWh
